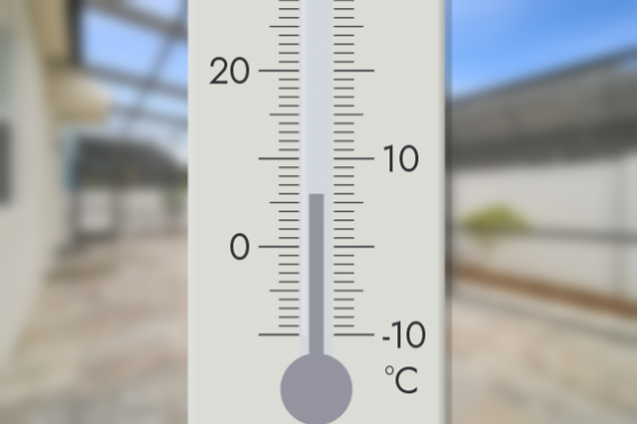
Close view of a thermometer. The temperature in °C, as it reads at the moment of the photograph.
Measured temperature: 6 °C
